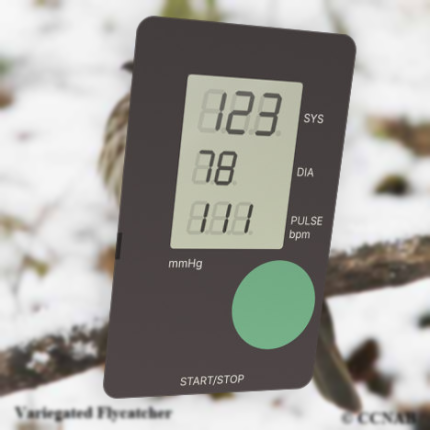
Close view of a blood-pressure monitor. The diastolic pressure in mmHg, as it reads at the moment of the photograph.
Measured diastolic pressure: 78 mmHg
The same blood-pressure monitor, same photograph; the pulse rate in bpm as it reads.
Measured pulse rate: 111 bpm
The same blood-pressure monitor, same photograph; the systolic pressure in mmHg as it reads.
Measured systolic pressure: 123 mmHg
